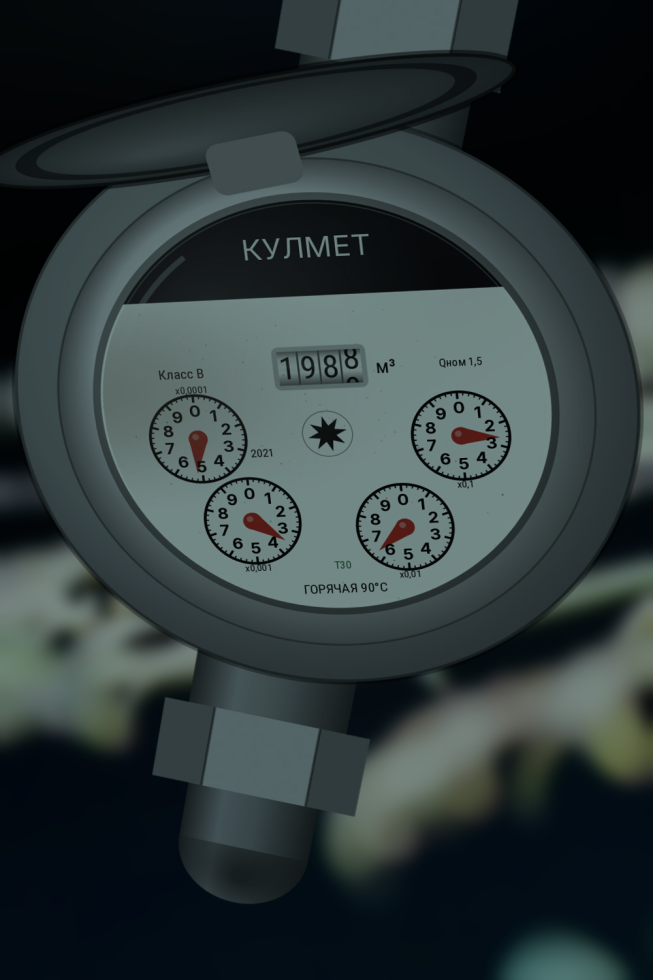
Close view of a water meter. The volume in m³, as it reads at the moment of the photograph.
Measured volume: 1988.2635 m³
